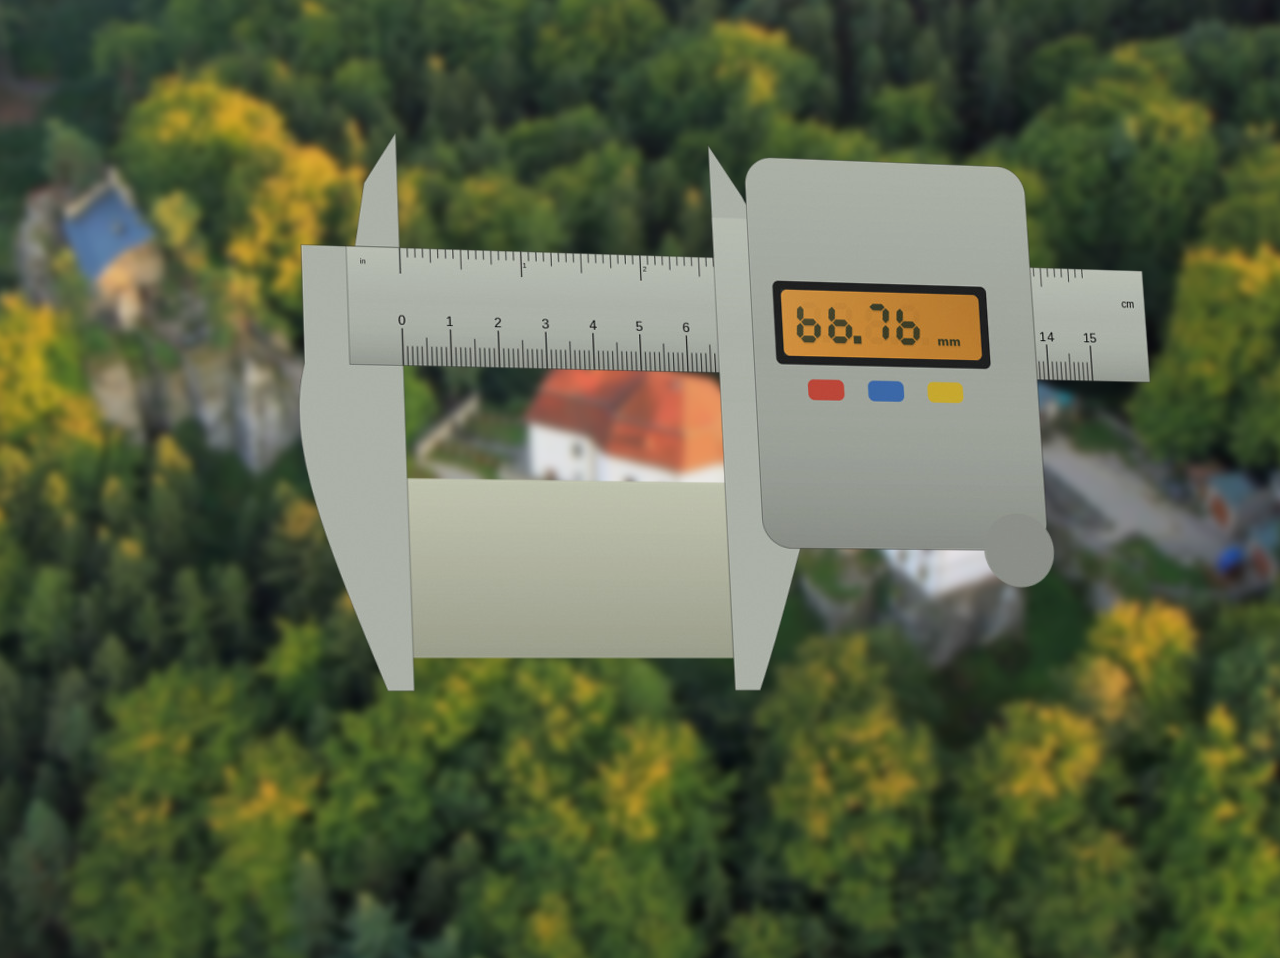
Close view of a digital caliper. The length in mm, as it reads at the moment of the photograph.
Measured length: 66.76 mm
